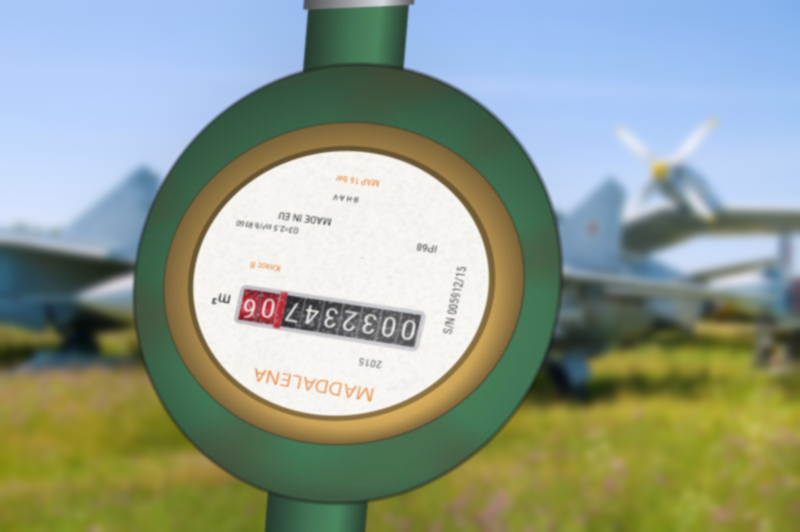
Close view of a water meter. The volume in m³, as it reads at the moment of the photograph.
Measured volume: 32347.06 m³
